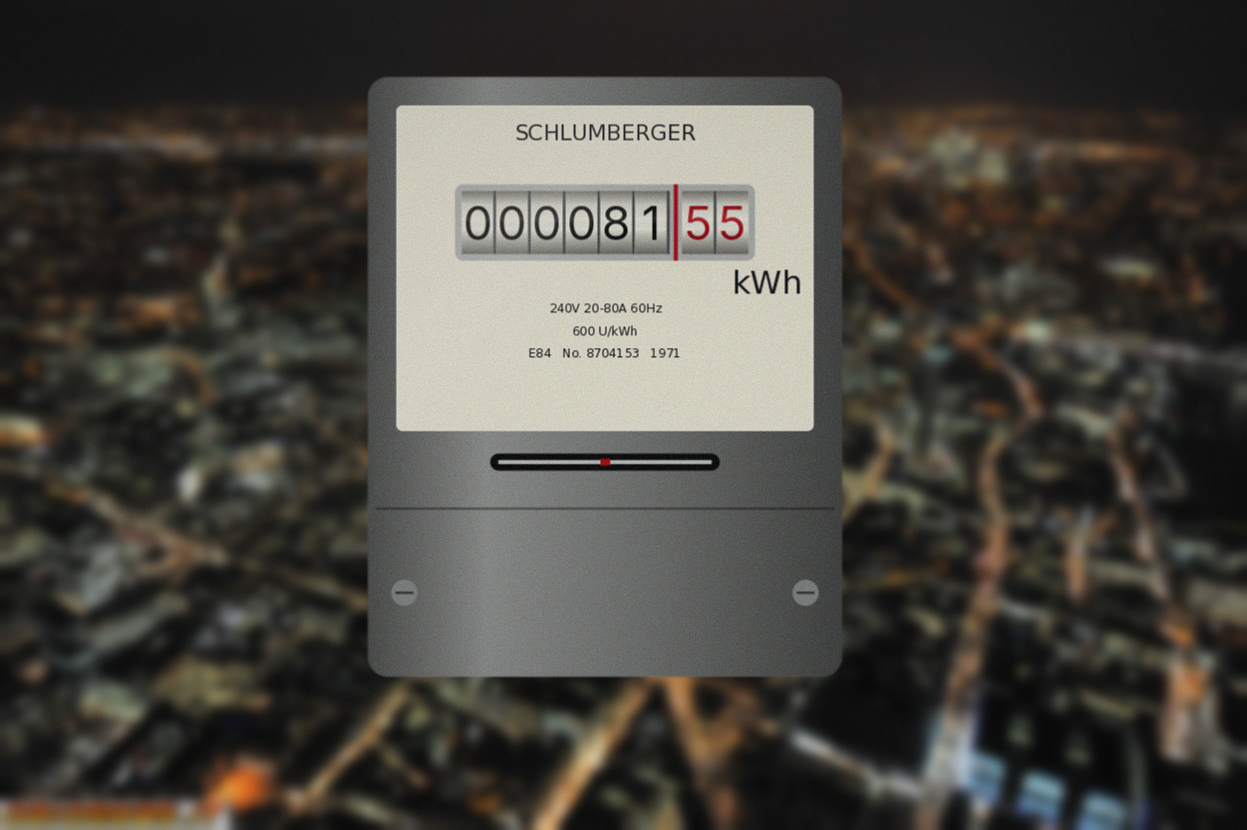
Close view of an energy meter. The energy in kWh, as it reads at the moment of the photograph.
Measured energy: 81.55 kWh
